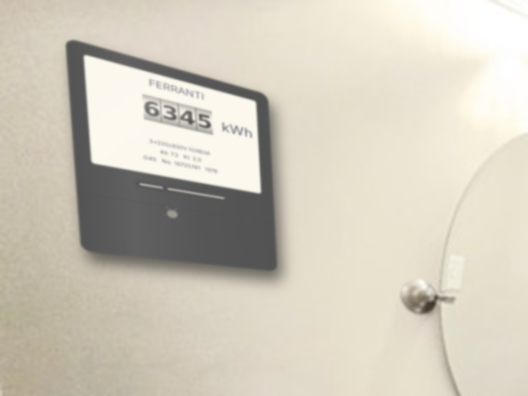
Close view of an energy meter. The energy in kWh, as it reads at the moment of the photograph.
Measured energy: 6345 kWh
